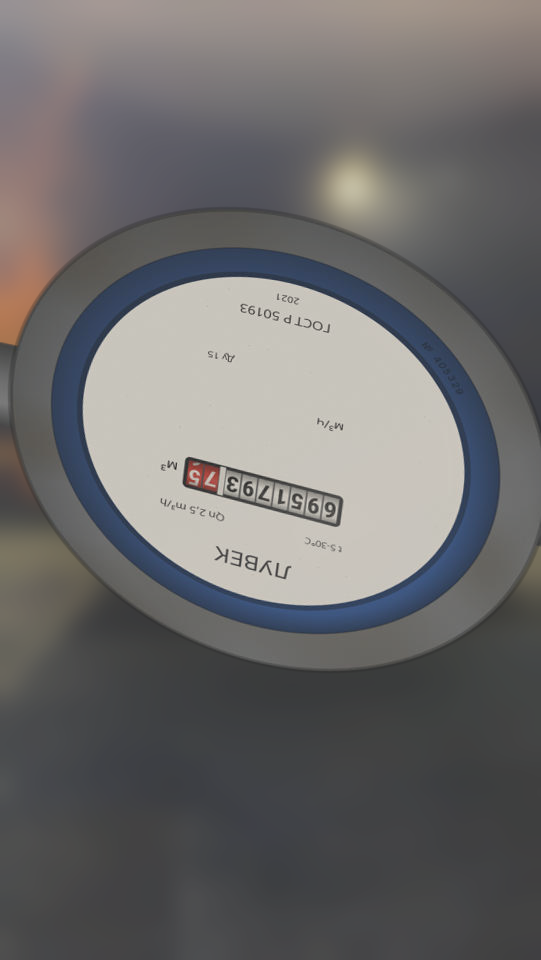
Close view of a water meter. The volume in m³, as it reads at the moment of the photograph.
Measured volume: 6951793.75 m³
